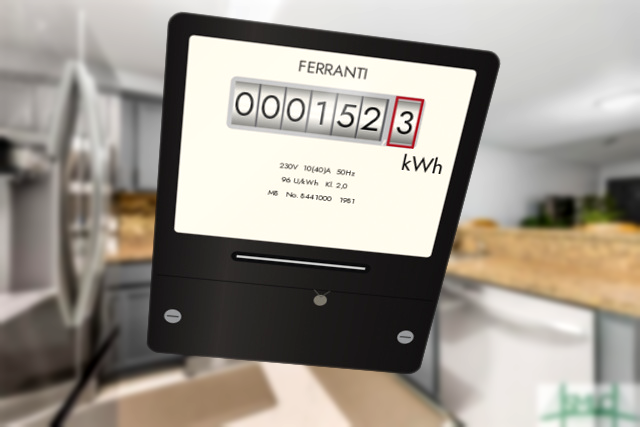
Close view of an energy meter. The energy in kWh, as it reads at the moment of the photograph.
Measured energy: 152.3 kWh
